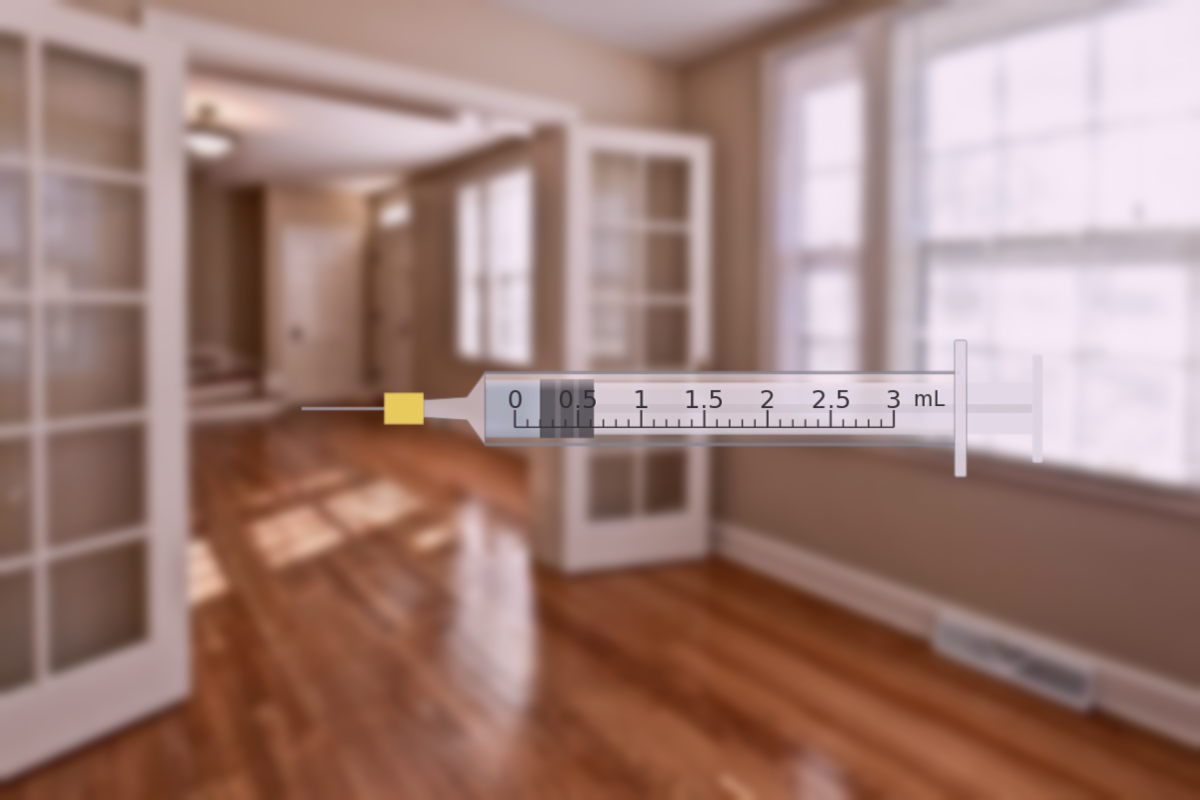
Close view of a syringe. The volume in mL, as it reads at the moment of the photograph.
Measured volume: 0.2 mL
